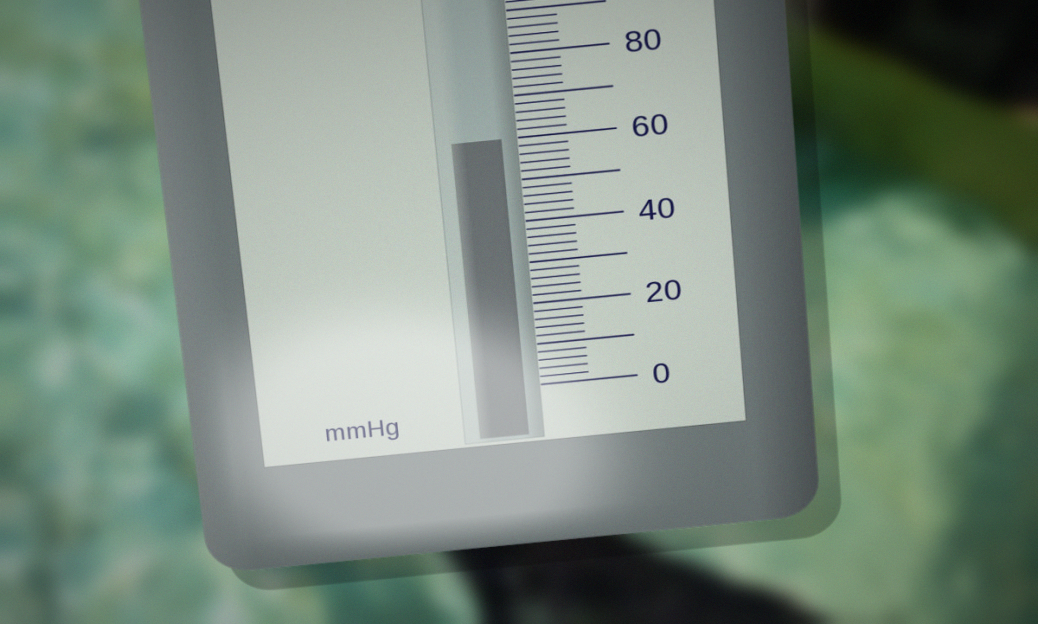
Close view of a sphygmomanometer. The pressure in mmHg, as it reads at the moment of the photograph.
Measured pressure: 60 mmHg
